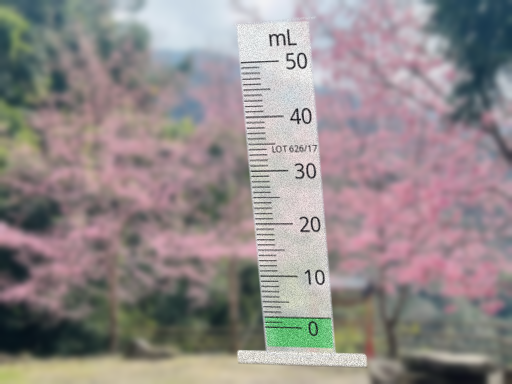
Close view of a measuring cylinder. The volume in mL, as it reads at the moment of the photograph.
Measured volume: 2 mL
